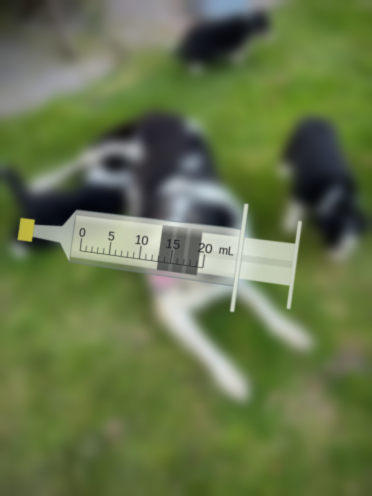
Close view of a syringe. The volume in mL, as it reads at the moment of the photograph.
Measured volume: 13 mL
